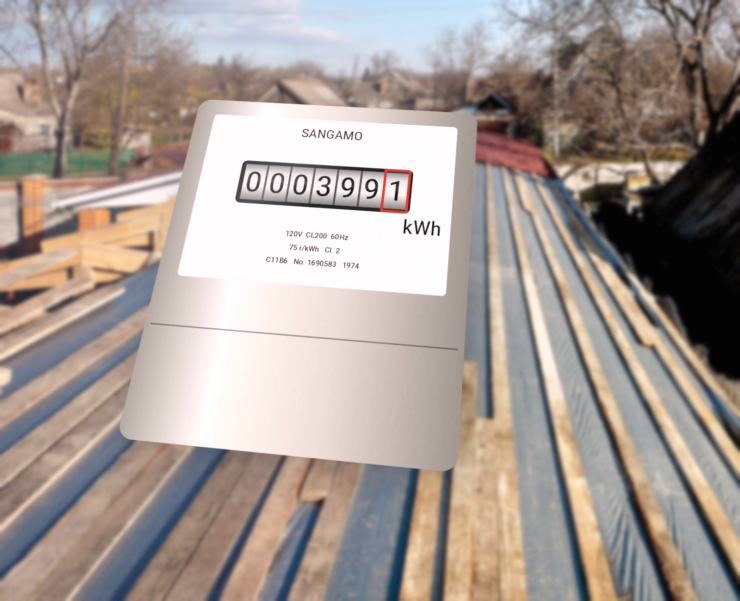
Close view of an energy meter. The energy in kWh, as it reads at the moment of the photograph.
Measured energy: 399.1 kWh
